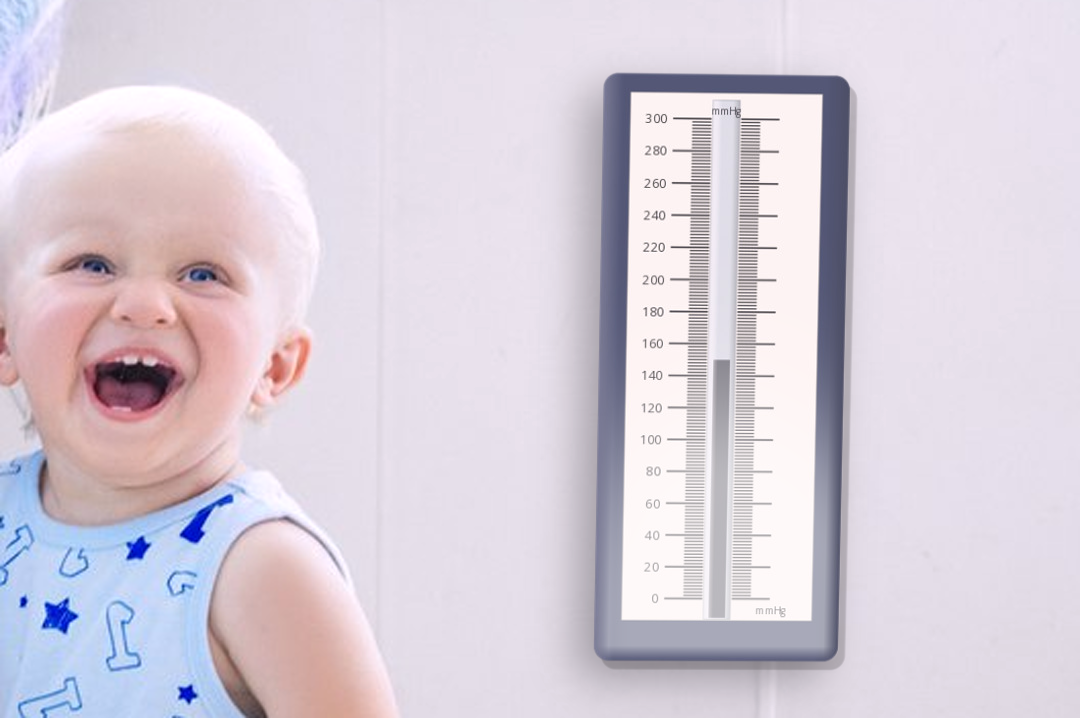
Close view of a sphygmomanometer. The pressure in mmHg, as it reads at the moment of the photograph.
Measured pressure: 150 mmHg
